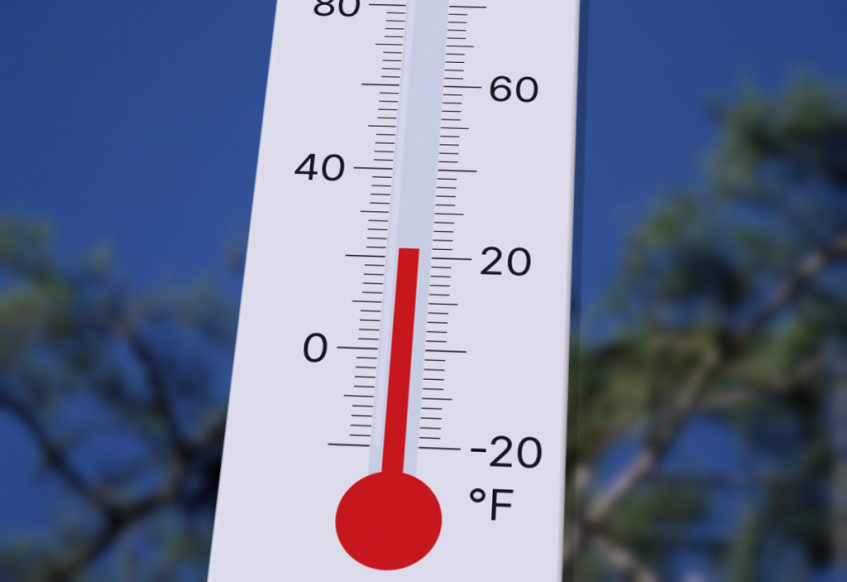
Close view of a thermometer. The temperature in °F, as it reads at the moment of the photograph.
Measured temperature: 22 °F
